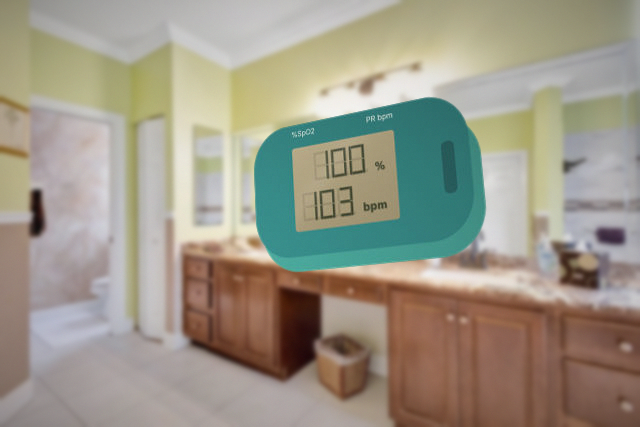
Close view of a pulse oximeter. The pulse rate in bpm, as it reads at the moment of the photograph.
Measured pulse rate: 103 bpm
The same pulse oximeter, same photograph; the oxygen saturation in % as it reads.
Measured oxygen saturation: 100 %
